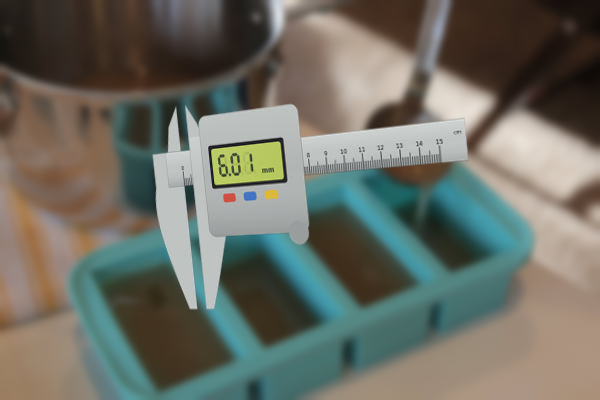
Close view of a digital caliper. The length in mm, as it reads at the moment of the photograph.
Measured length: 6.01 mm
